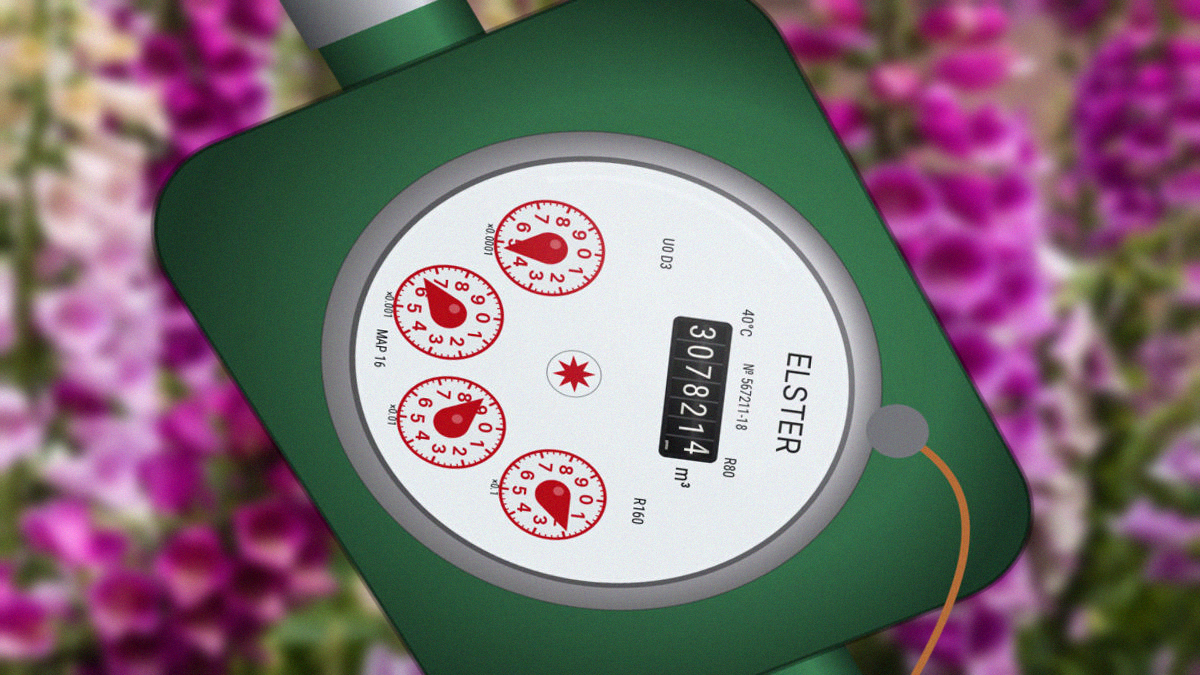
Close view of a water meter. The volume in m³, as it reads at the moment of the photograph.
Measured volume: 3078214.1864 m³
